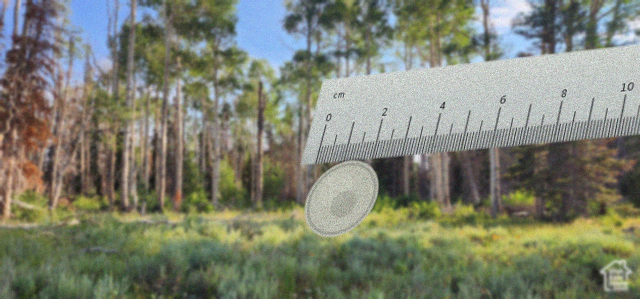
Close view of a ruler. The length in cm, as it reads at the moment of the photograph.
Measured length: 2.5 cm
